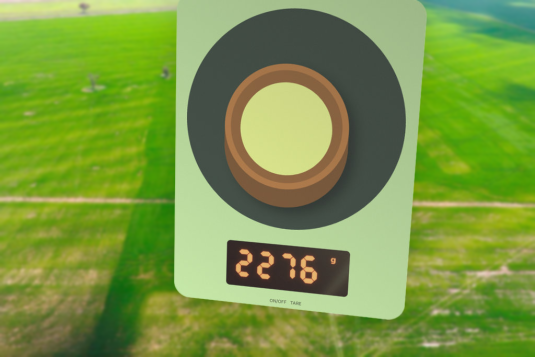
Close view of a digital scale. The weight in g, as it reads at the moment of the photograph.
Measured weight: 2276 g
